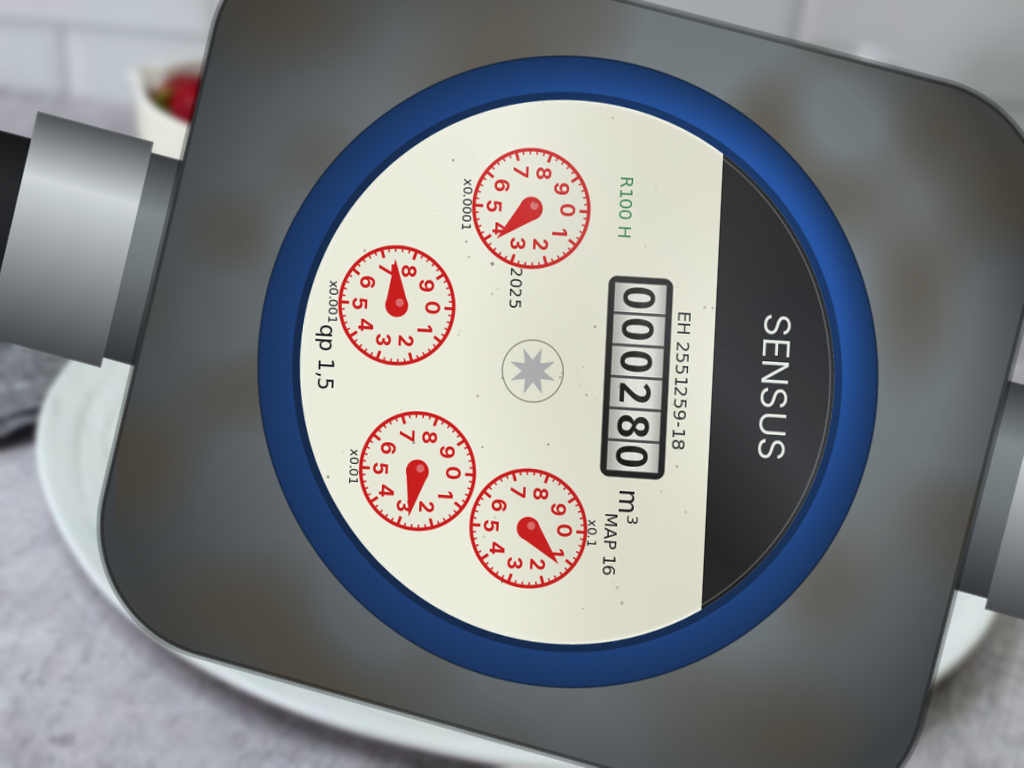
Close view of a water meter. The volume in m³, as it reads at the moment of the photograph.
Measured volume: 280.1273 m³
